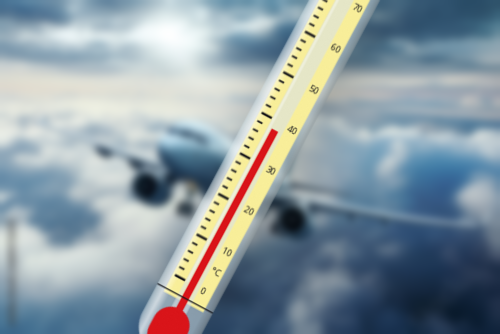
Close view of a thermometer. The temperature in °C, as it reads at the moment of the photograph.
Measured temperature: 38 °C
